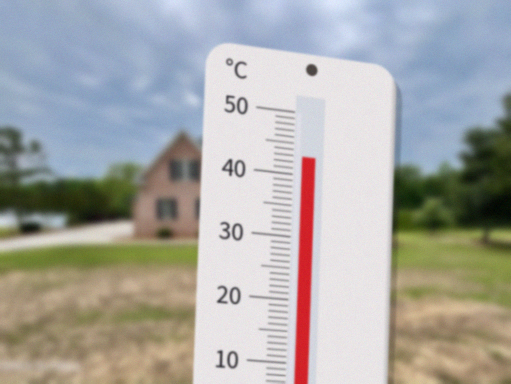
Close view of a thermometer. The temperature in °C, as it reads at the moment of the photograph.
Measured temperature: 43 °C
